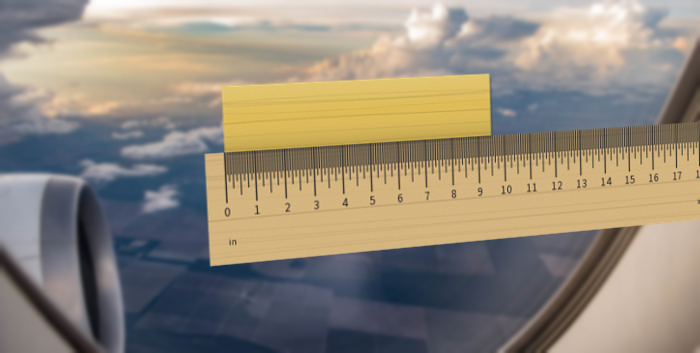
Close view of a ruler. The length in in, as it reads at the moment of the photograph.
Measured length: 9.5 in
